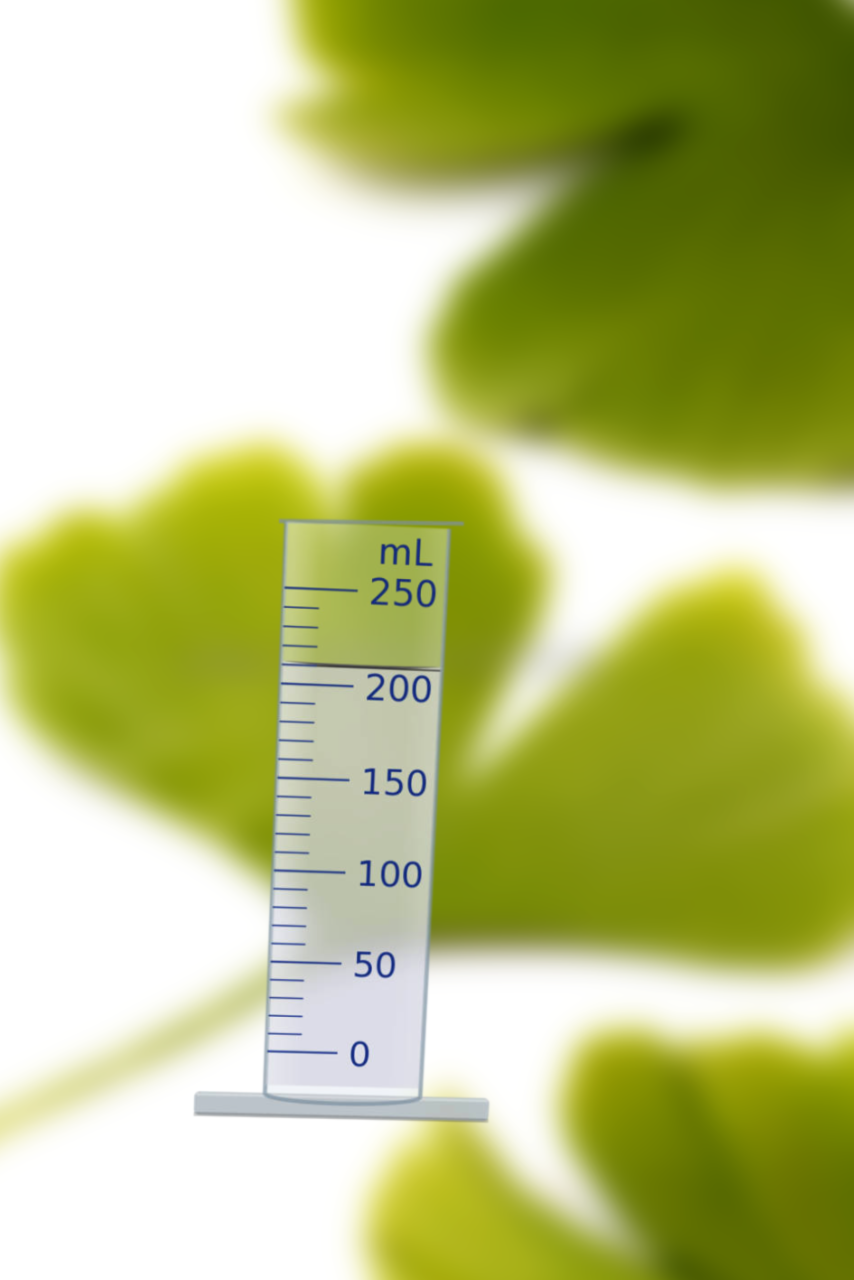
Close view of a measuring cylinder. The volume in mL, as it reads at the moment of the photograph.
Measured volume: 210 mL
